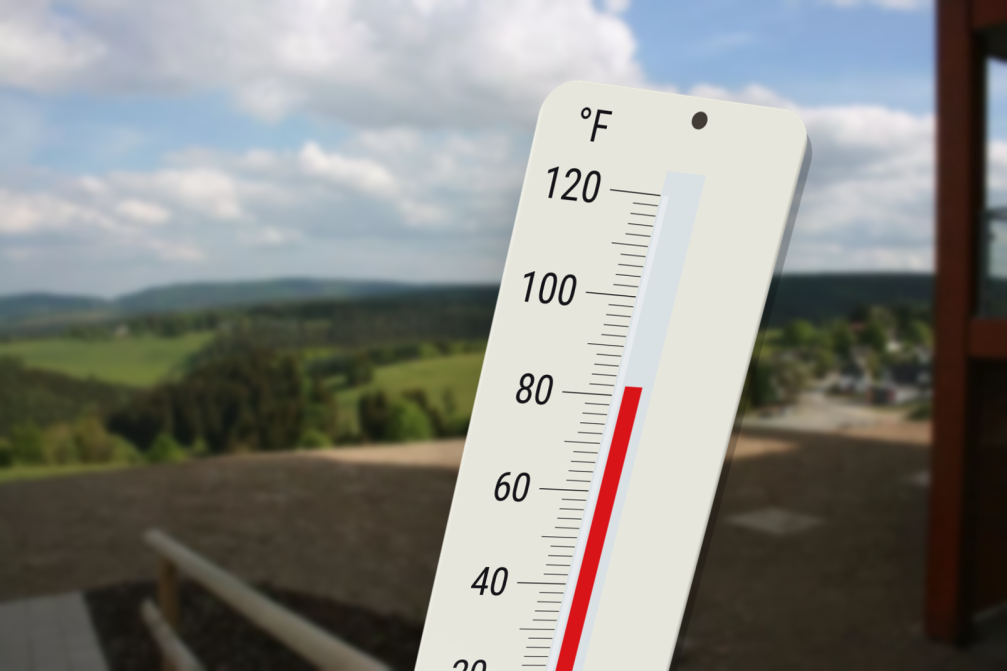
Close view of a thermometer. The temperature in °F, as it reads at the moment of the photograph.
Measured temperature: 82 °F
